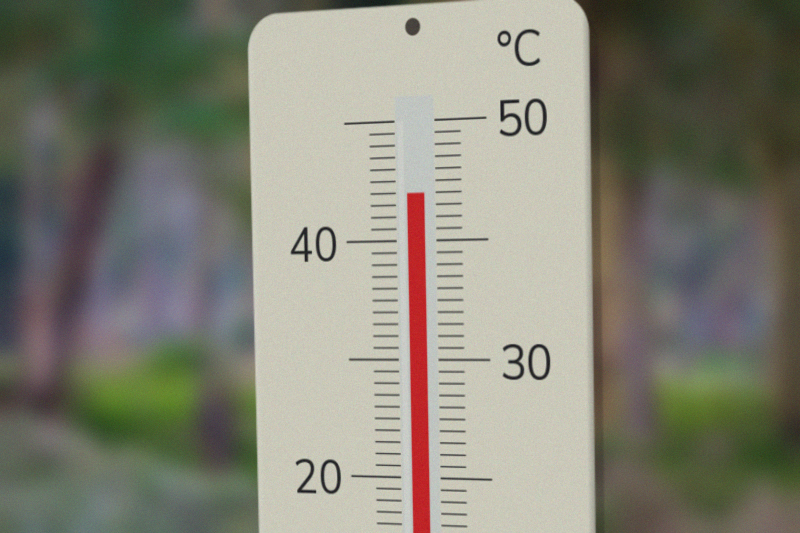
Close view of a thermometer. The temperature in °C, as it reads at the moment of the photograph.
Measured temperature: 44 °C
